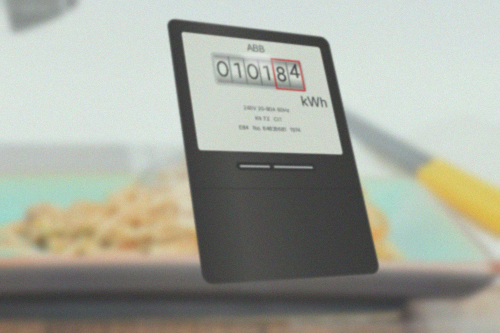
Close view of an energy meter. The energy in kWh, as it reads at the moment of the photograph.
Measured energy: 101.84 kWh
